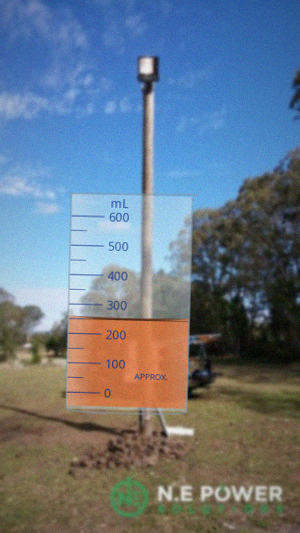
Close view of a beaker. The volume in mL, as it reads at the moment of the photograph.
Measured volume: 250 mL
